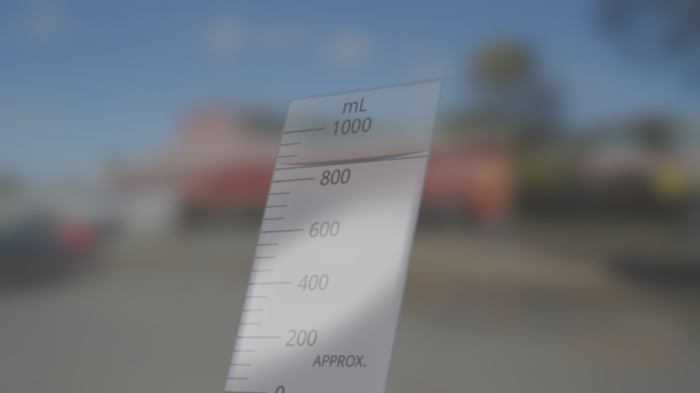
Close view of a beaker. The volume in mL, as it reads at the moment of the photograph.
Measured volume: 850 mL
